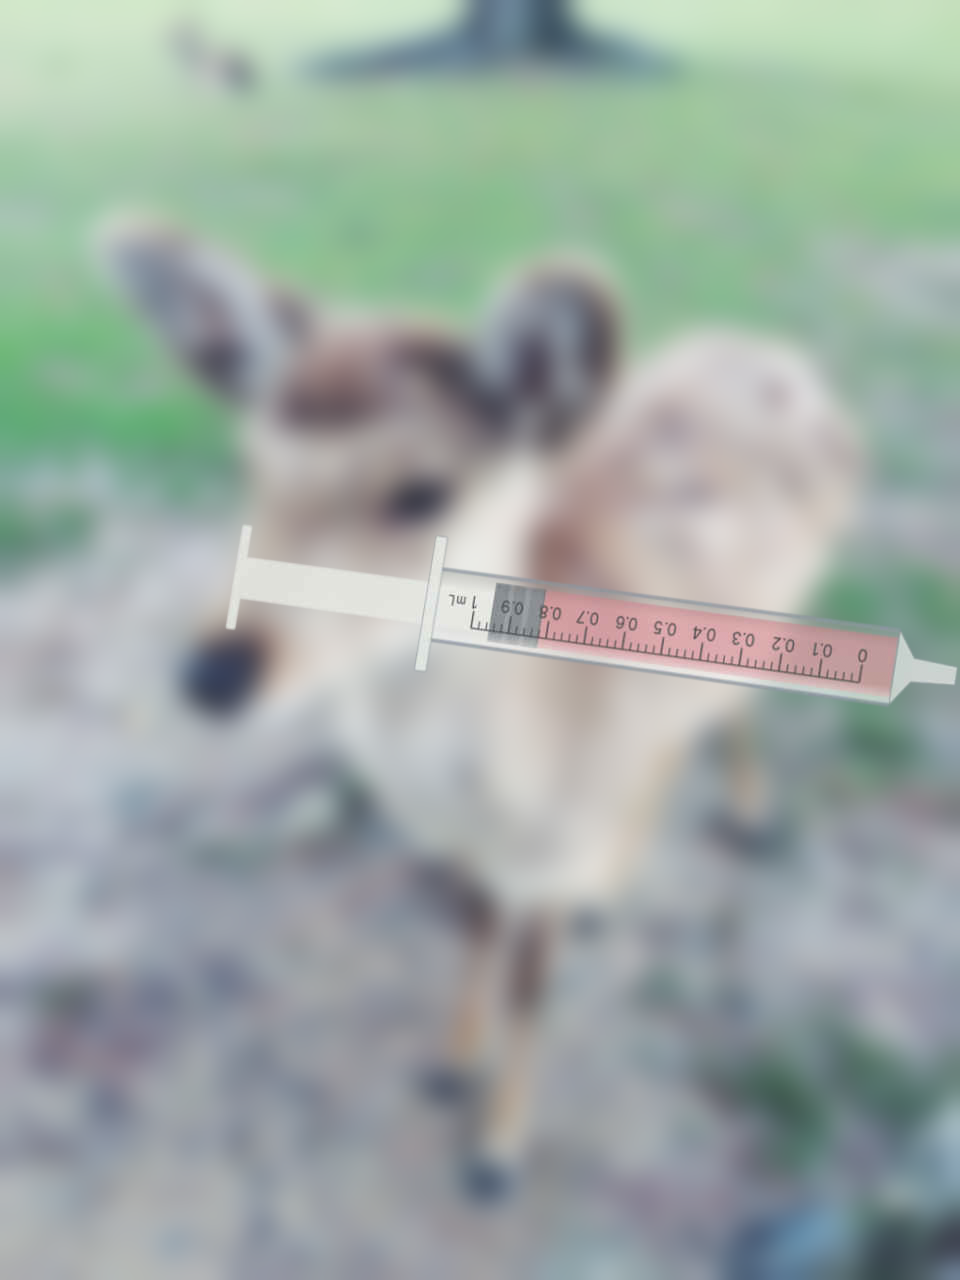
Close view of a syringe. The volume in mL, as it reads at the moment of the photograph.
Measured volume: 0.82 mL
